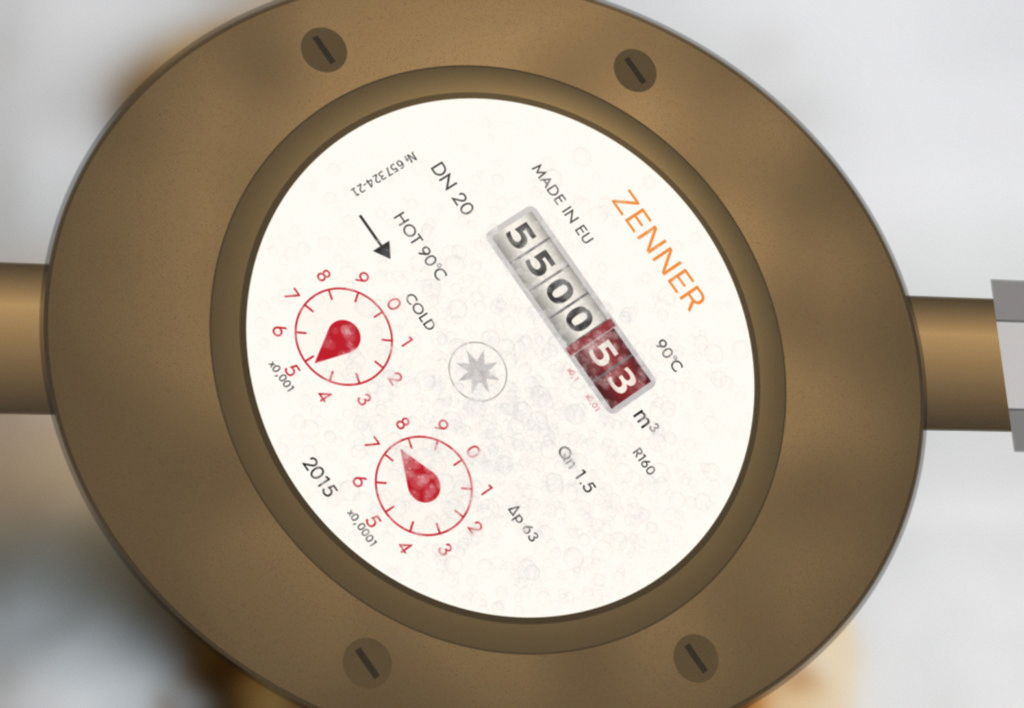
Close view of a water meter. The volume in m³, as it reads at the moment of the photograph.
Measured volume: 5500.5347 m³
